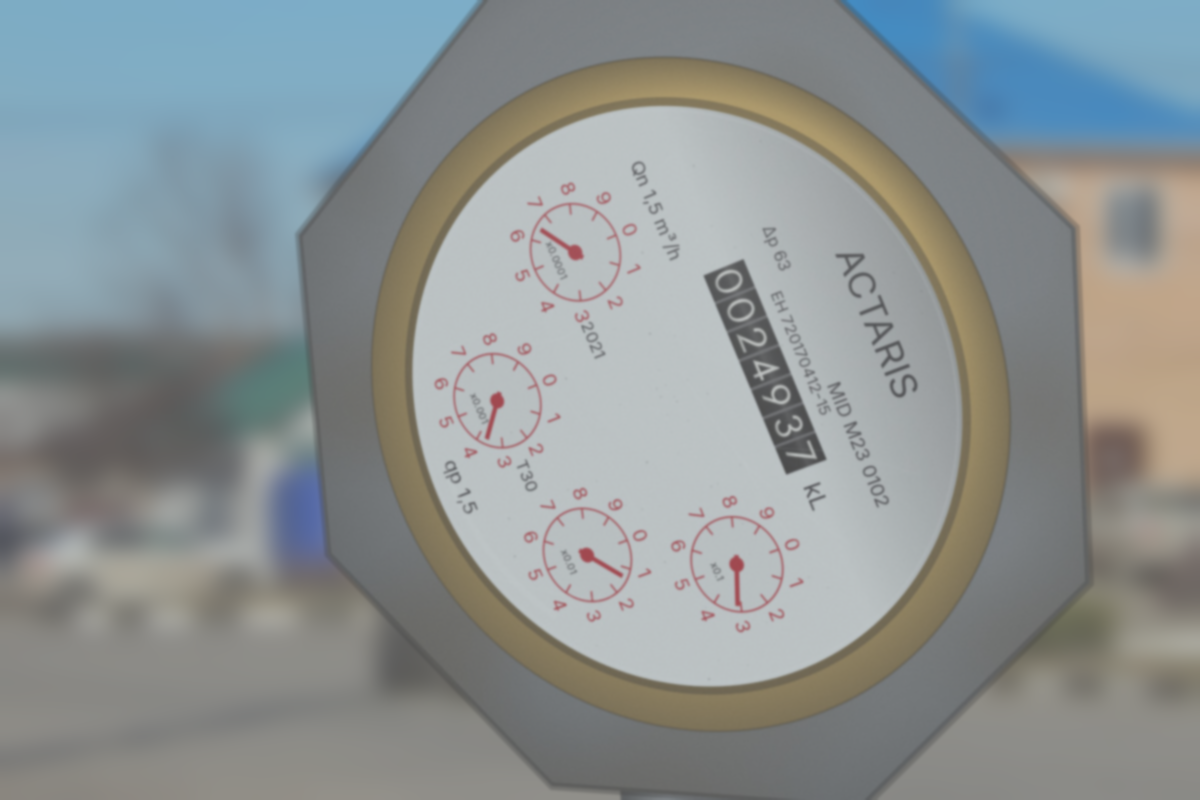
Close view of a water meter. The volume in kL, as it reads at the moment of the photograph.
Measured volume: 24937.3136 kL
